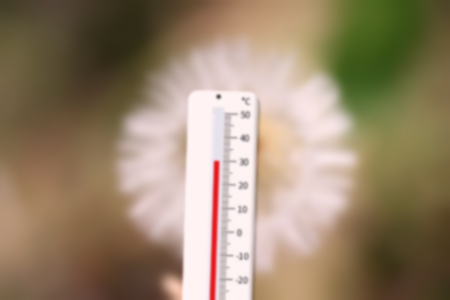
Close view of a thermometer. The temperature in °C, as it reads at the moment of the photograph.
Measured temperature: 30 °C
